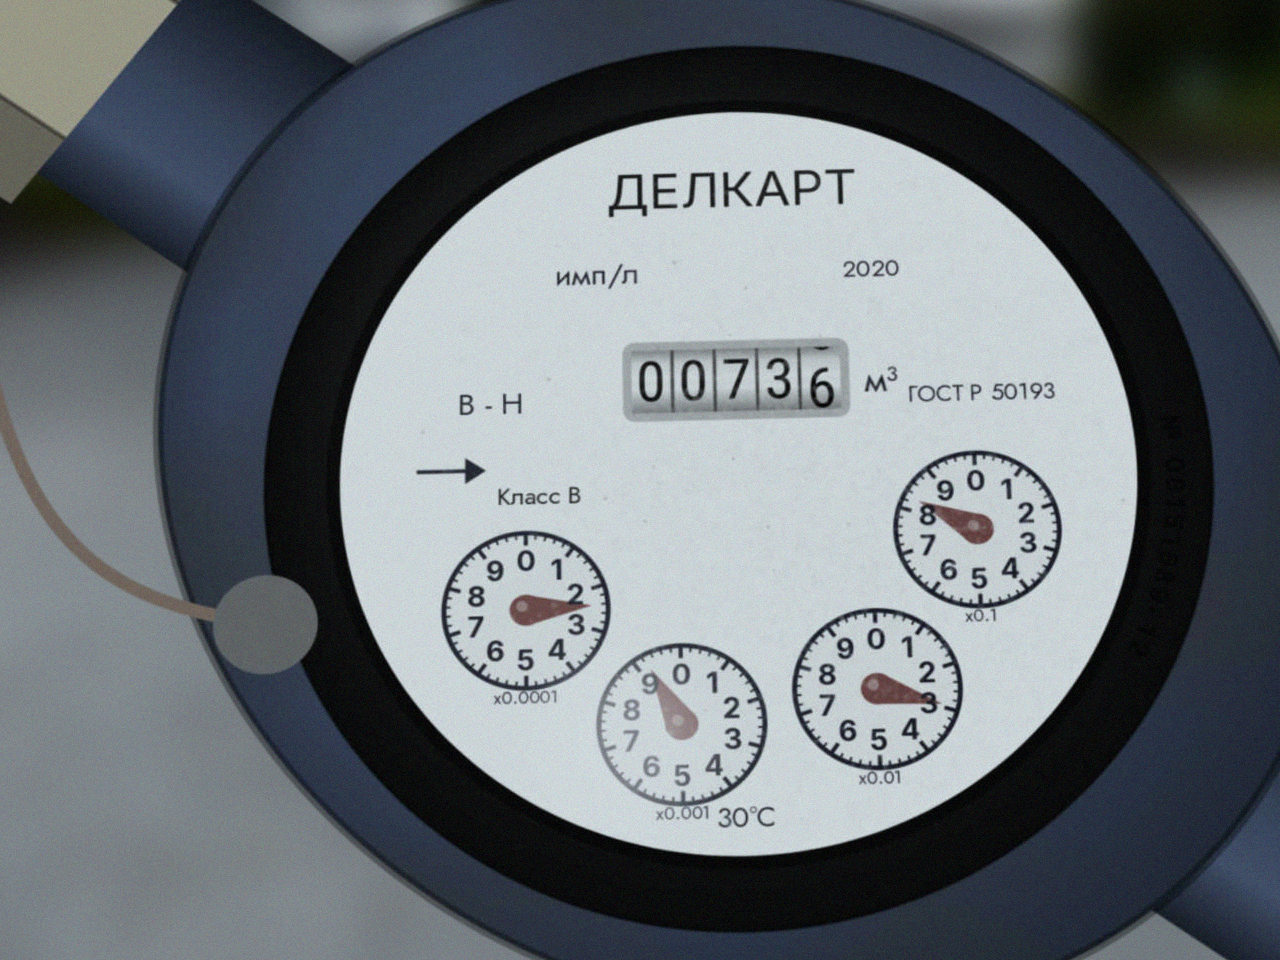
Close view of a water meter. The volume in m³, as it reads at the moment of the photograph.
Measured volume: 735.8292 m³
